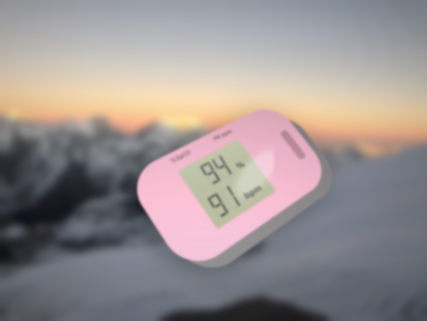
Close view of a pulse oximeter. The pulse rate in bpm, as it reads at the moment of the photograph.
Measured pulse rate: 91 bpm
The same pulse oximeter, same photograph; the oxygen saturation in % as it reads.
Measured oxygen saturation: 94 %
